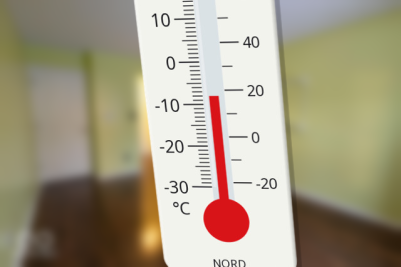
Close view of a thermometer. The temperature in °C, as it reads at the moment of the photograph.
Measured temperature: -8 °C
